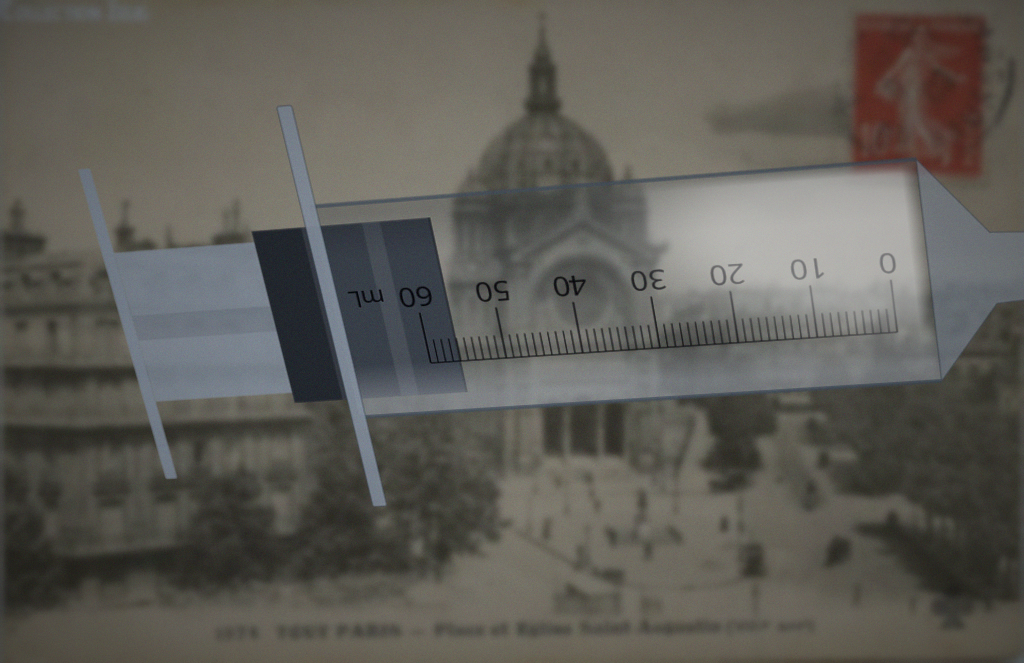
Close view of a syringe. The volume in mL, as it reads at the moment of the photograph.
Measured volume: 56 mL
